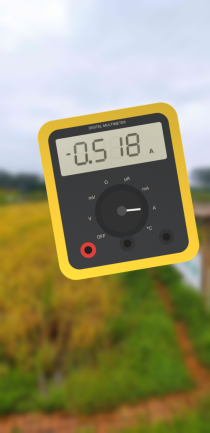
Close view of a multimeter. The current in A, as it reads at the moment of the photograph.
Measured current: -0.518 A
